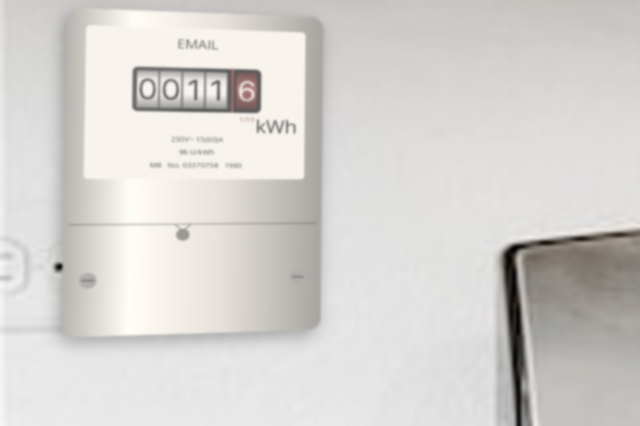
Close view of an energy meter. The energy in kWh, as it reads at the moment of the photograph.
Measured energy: 11.6 kWh
